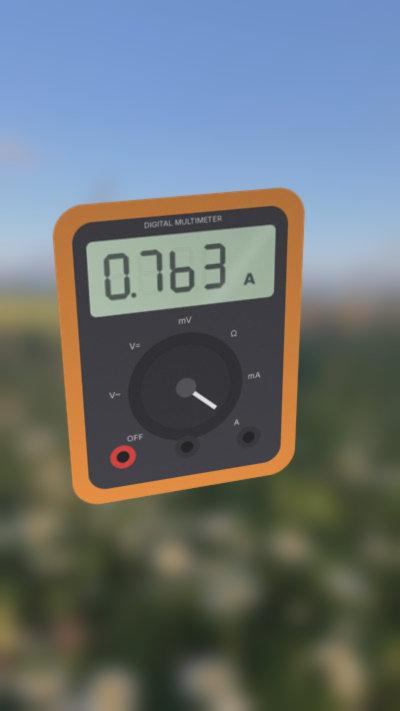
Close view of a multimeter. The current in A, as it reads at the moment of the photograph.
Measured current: 0.763 A
